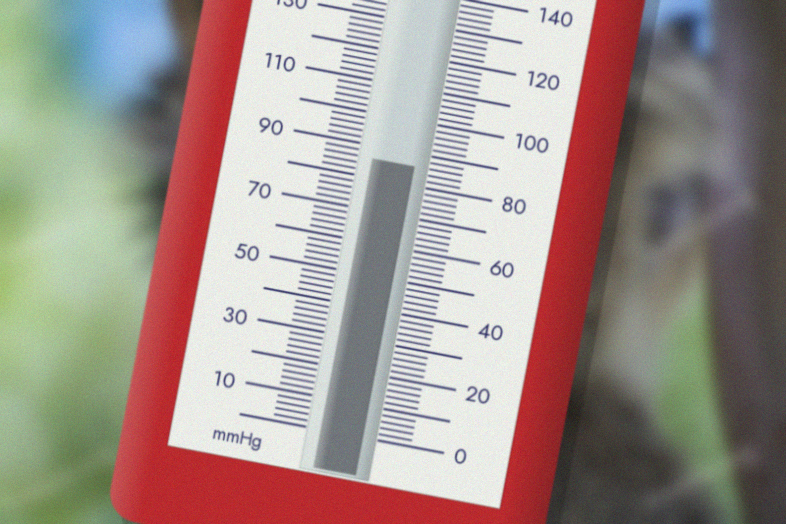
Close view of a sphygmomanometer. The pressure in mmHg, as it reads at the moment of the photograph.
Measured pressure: 86 mmHg
